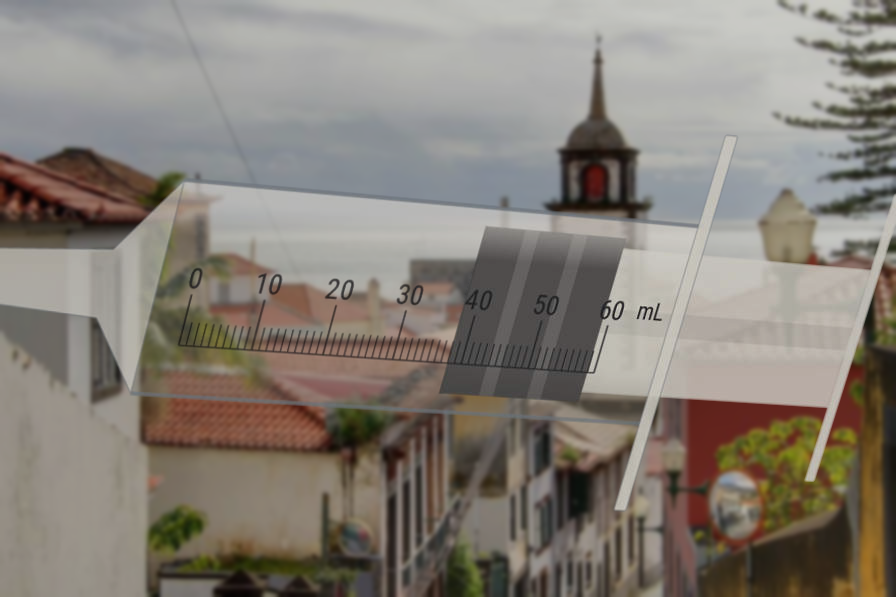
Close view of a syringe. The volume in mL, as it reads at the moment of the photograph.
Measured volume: 38 mL
